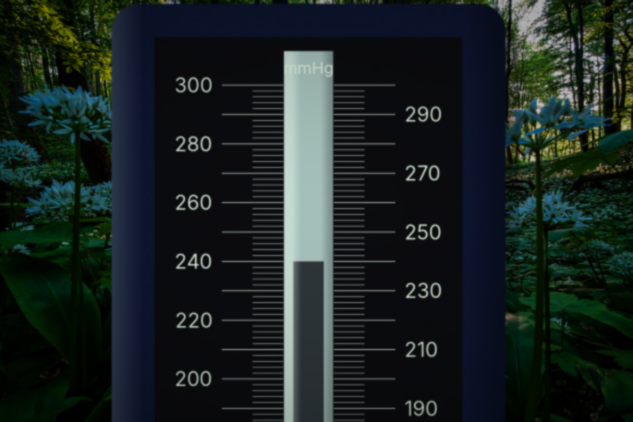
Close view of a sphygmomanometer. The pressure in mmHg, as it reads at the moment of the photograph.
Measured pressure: 240 mmHg
